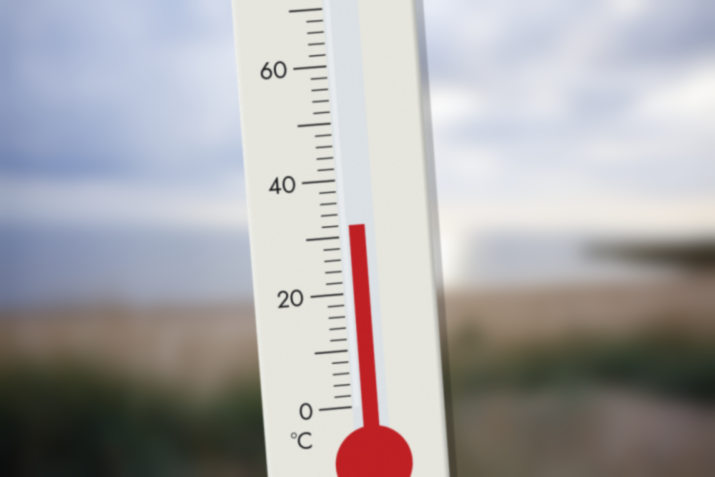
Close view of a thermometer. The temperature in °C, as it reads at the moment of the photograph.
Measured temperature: 32 °C
